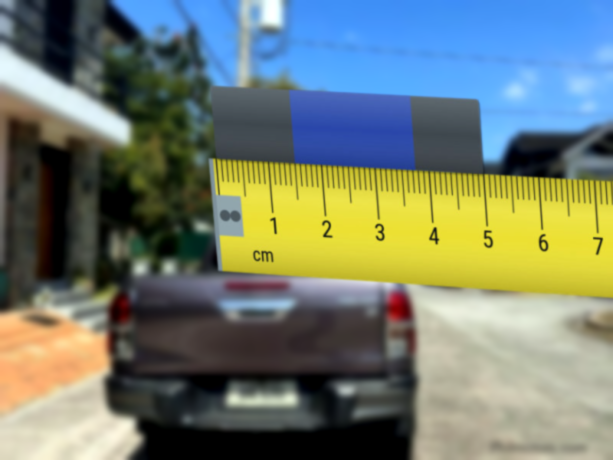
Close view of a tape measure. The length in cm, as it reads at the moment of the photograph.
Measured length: 5 cm
